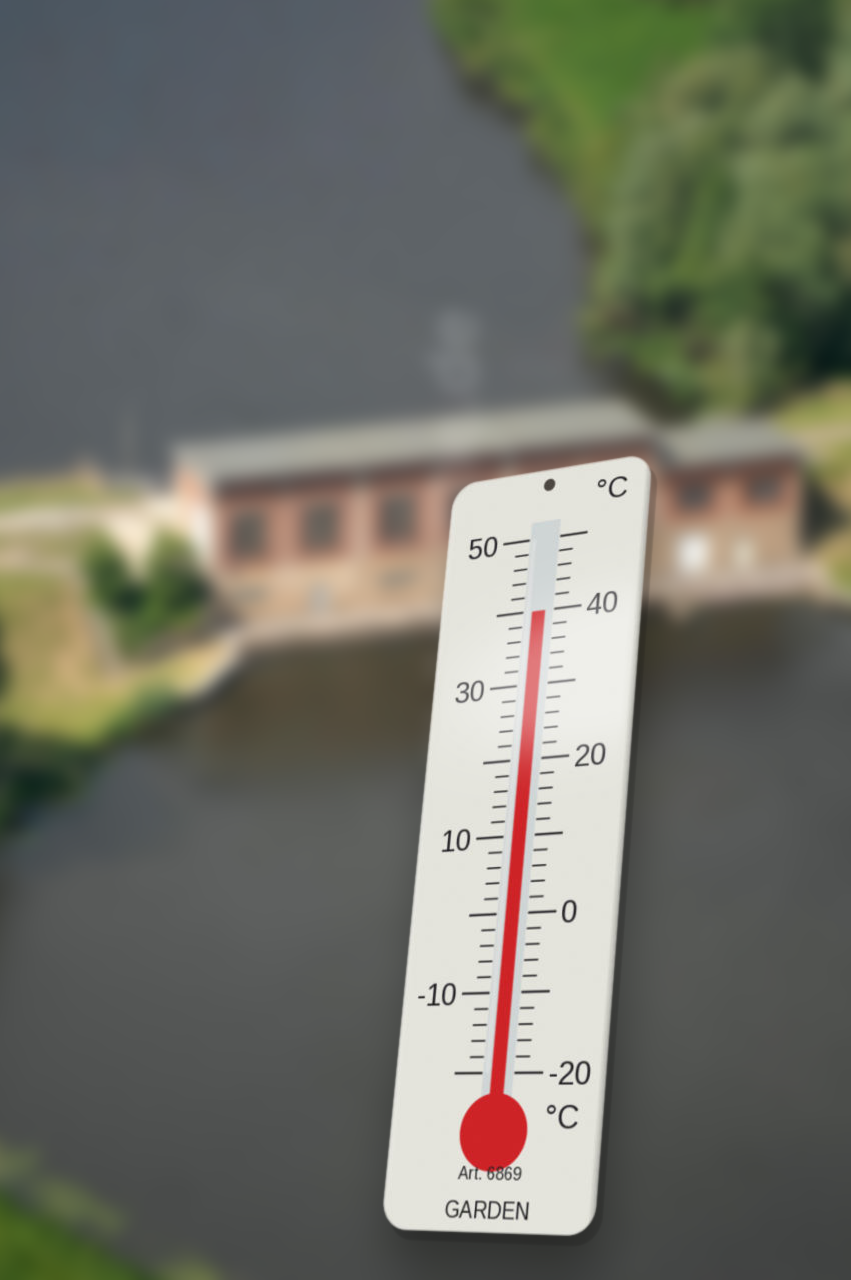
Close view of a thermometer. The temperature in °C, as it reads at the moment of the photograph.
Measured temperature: 40 °C
